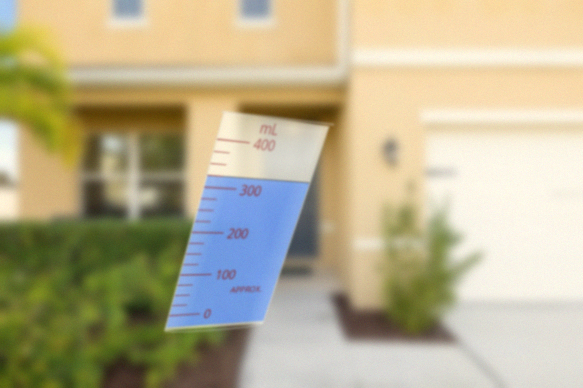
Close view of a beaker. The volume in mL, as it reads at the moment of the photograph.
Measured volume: 325 mL
